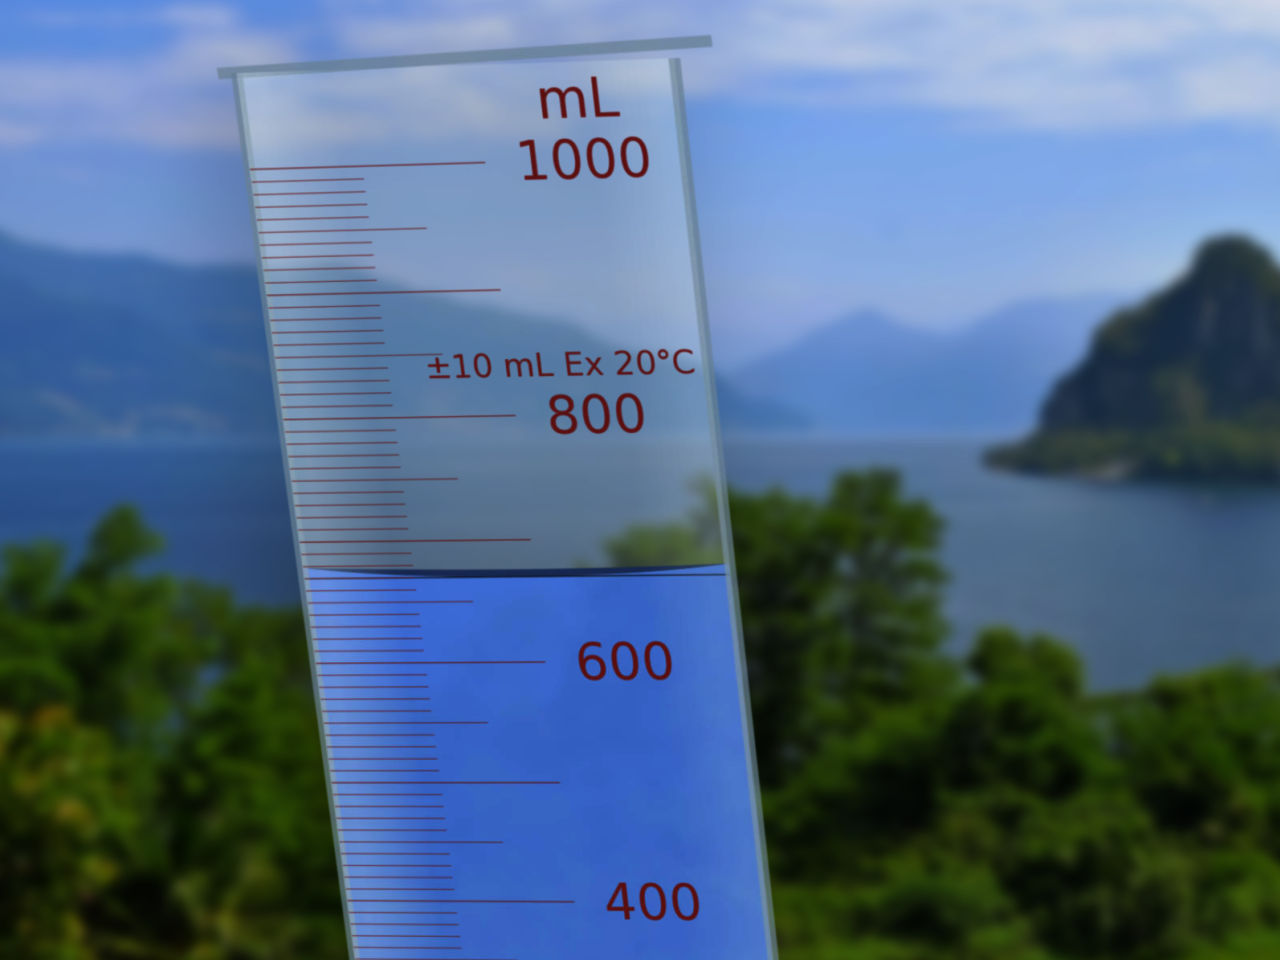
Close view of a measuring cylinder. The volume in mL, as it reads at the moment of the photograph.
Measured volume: 670 mL
